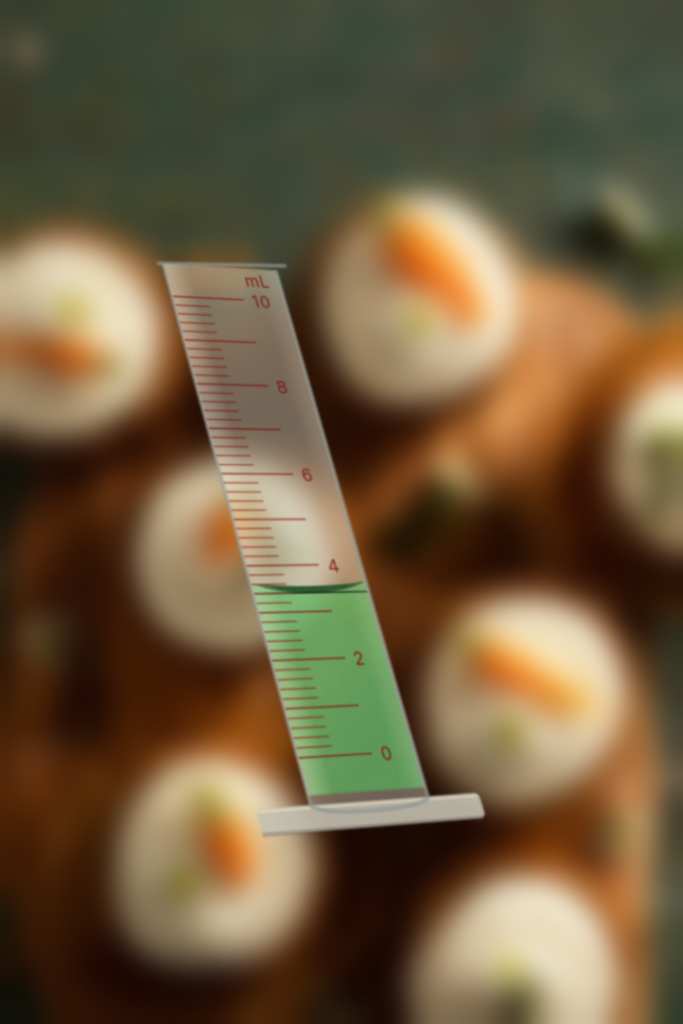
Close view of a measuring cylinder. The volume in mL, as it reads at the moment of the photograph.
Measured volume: 3.4 mL
